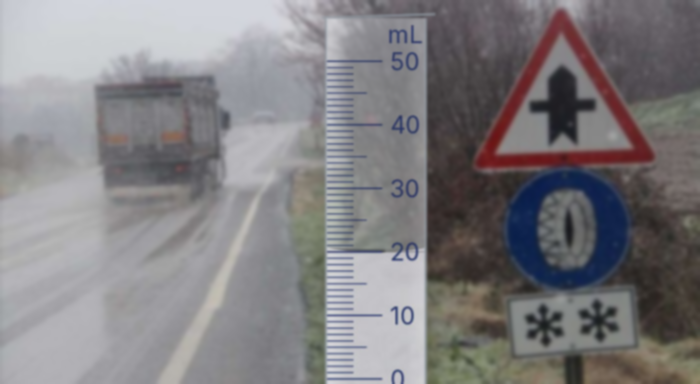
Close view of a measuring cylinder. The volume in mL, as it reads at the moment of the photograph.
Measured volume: 20 mL
